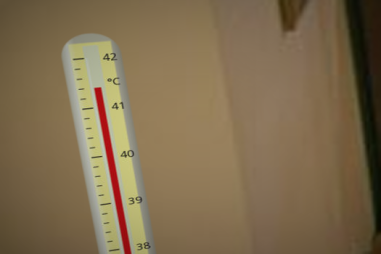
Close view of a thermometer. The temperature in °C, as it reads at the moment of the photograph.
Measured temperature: 41.4 °C
